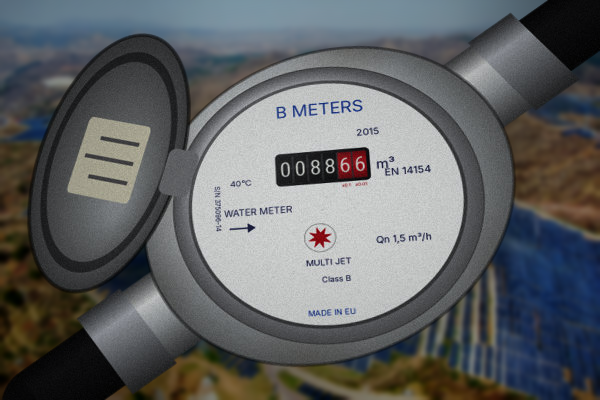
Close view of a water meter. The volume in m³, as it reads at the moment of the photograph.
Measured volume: 88.66 m³
